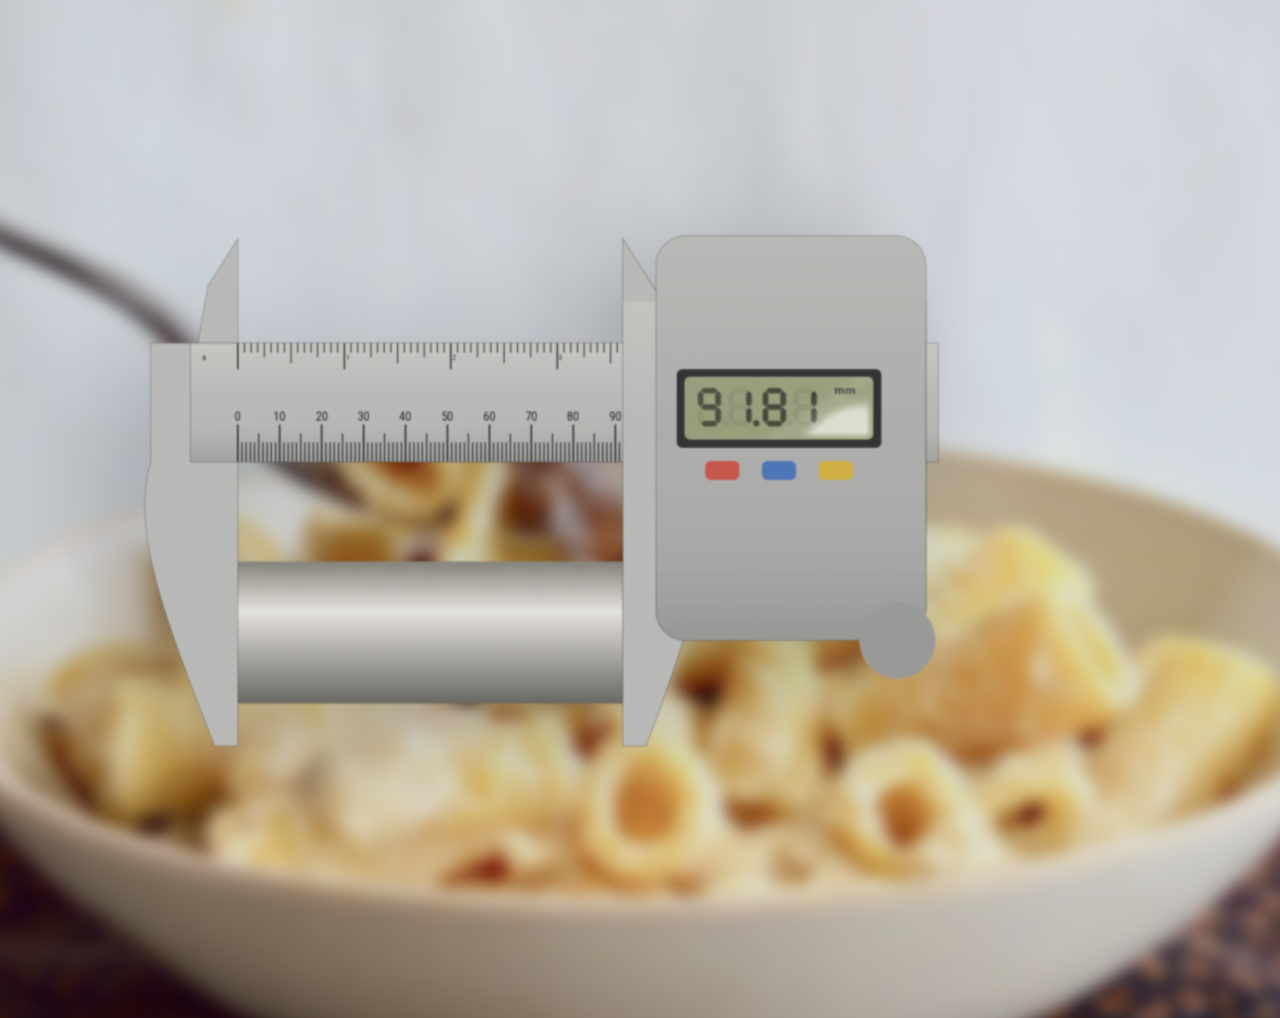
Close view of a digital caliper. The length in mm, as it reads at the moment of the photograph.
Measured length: 91.81 mm
